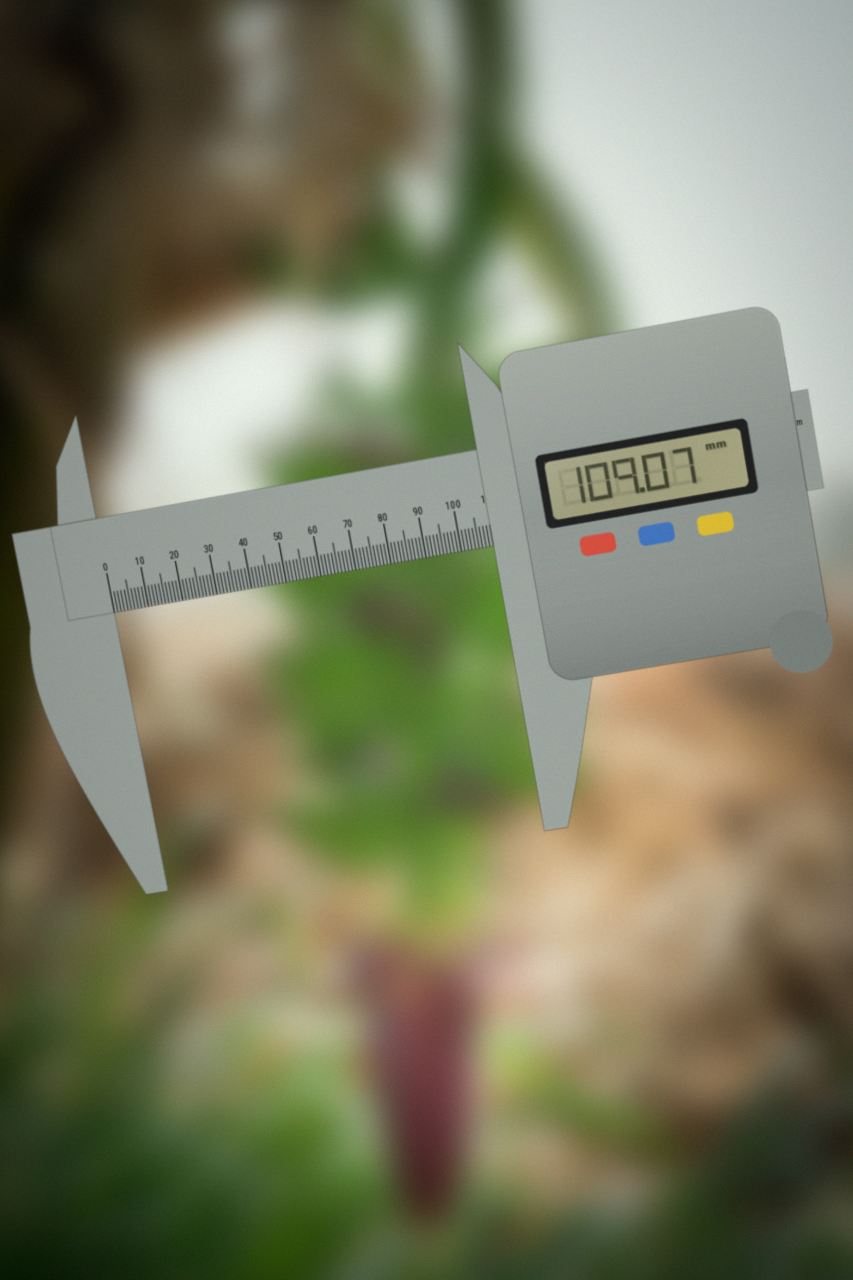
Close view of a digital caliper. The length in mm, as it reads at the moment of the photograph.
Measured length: 109.07 mm
